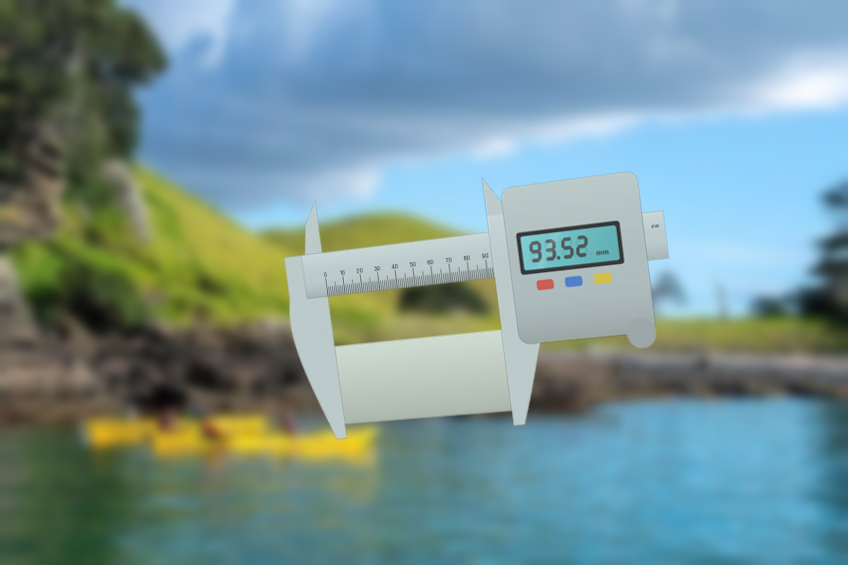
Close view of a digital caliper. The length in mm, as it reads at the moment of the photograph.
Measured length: 93.52 mm
